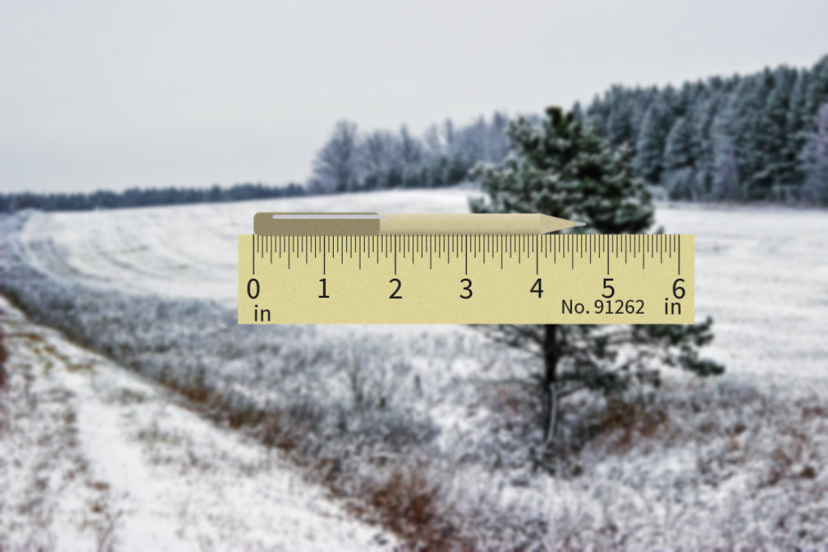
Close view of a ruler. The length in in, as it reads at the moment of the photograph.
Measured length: 4.6875 in
